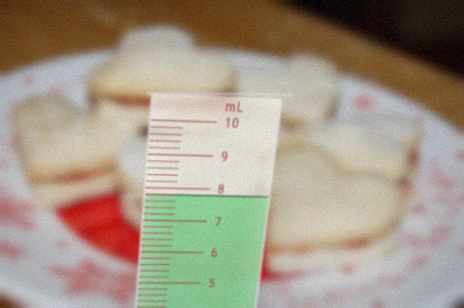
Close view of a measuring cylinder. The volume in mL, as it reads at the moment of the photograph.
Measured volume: 7.8 mL
